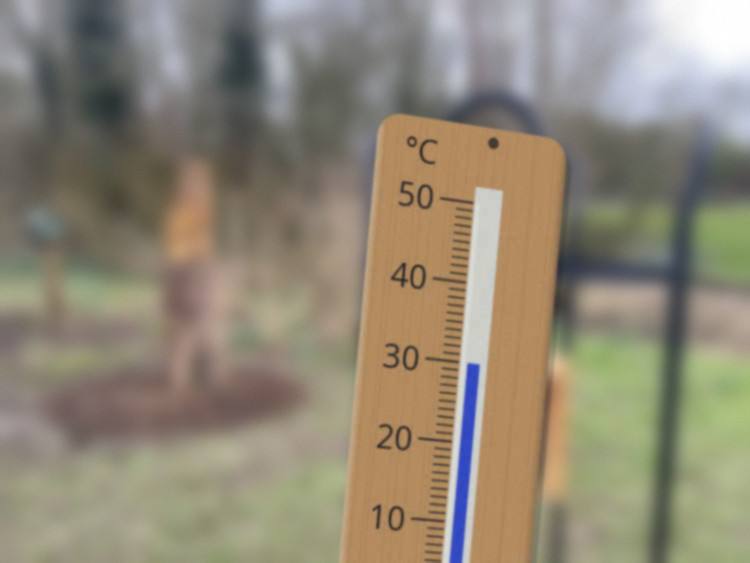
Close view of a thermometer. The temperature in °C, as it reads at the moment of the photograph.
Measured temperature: 30 °C
